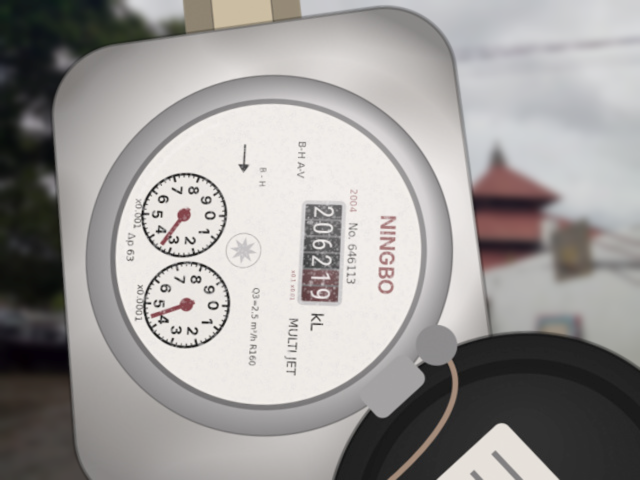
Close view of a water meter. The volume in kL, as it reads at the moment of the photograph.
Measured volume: 2062.1934 kL
